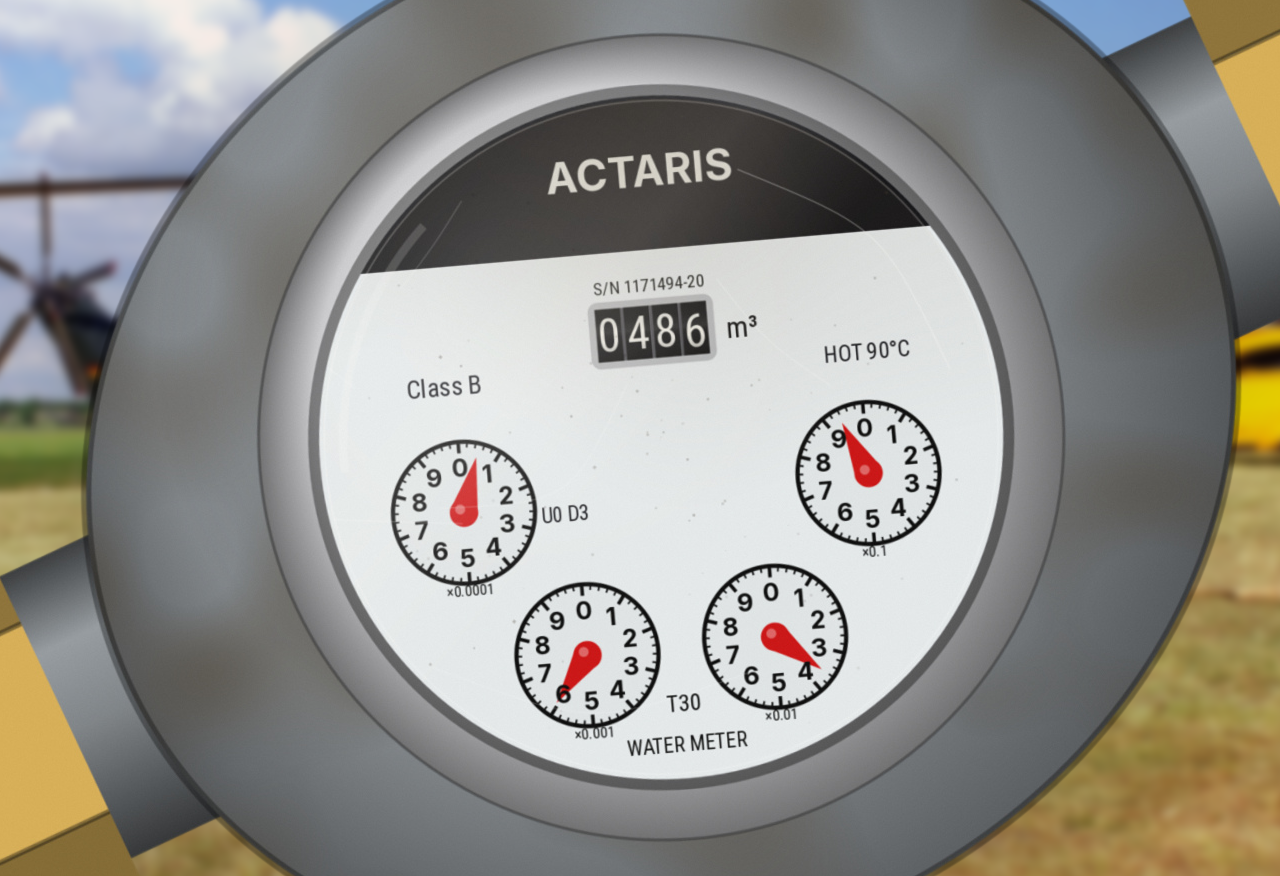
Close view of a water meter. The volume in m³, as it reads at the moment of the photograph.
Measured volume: 485.9360 m³
